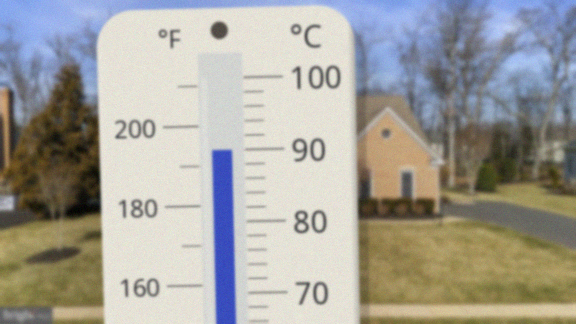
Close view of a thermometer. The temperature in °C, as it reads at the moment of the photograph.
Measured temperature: 90 °C
